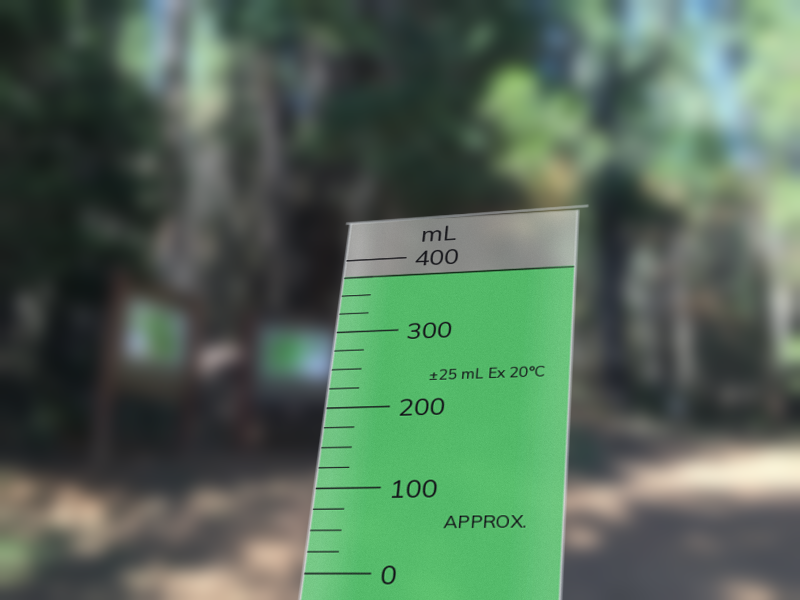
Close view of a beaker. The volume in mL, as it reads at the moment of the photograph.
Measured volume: 375 mL
